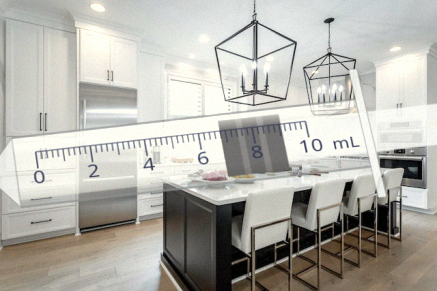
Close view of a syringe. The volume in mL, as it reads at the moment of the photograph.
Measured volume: 6.8 mL
